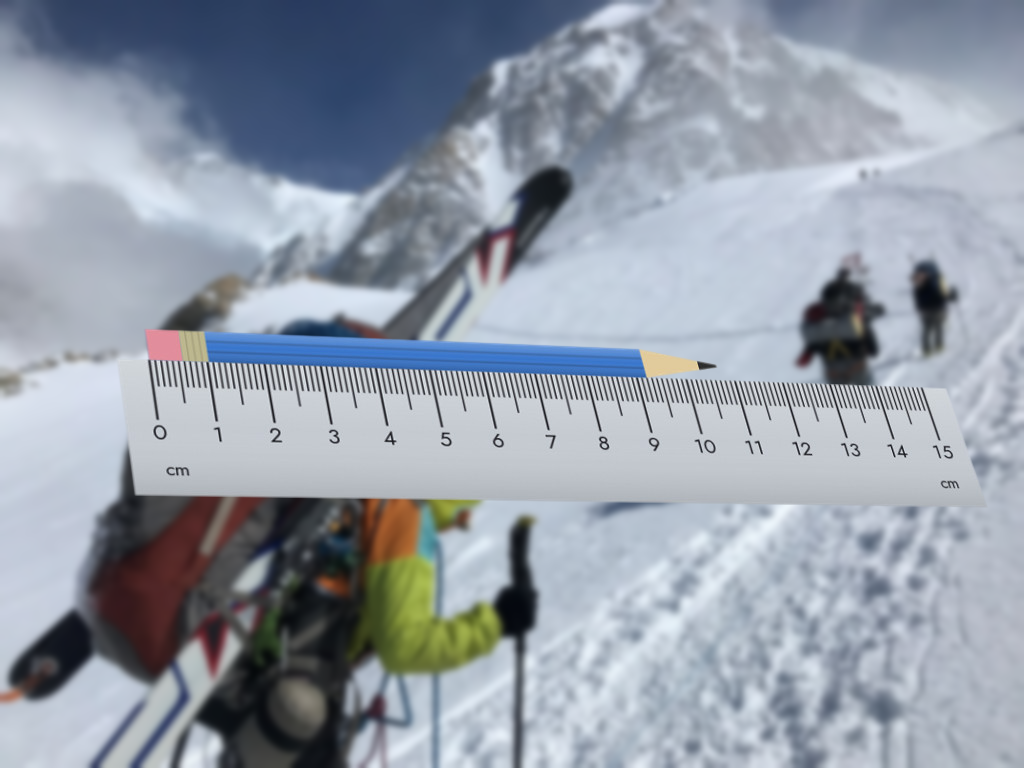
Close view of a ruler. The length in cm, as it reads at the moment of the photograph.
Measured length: 10.7 cm
